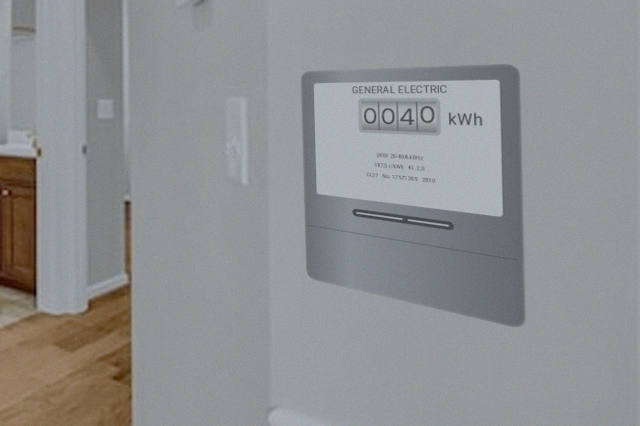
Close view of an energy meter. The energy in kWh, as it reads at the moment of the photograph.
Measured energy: 40 kWh
